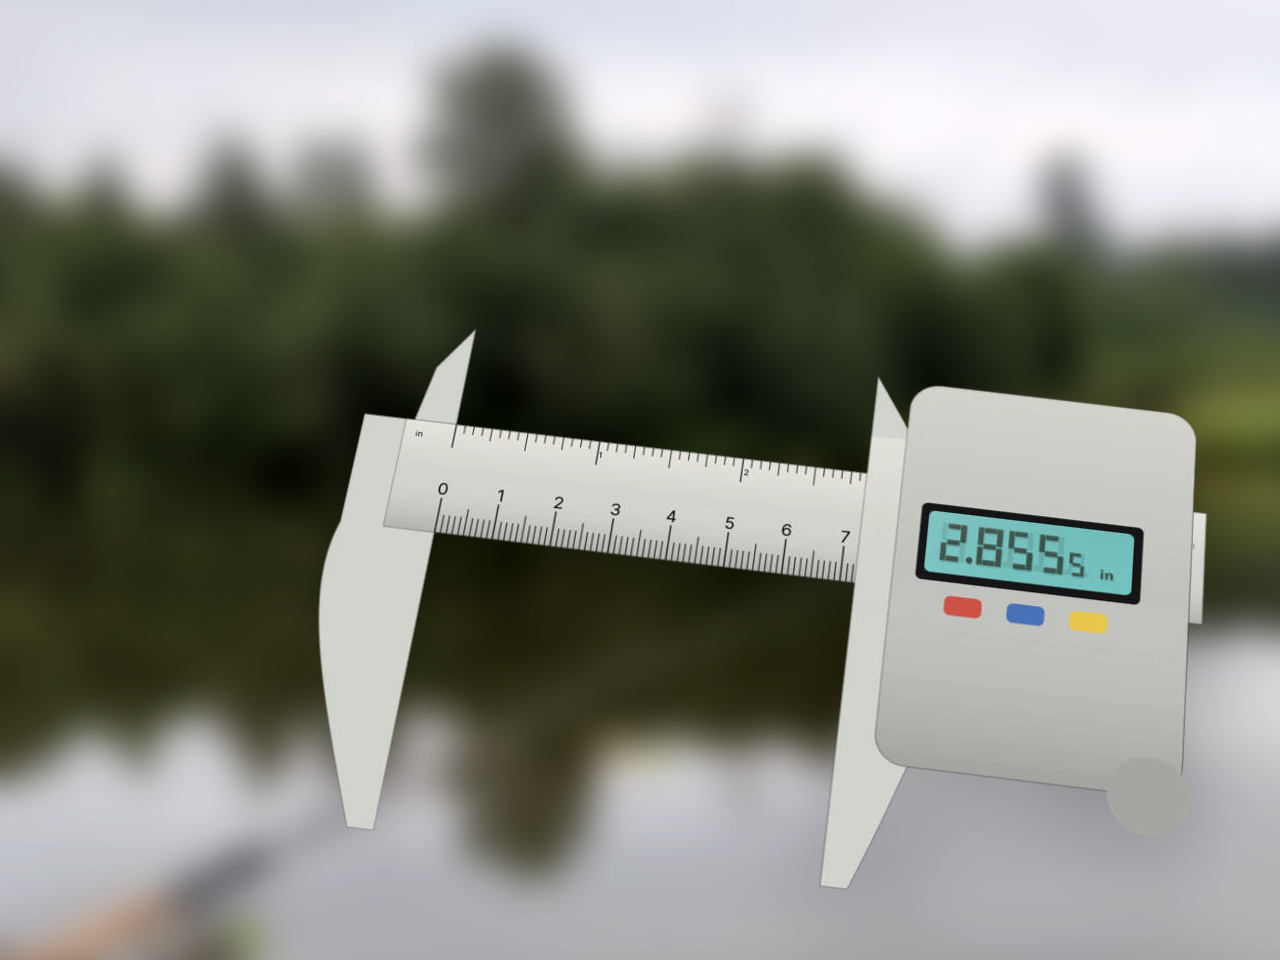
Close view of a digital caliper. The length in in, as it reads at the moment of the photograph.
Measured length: 2.8555 in
